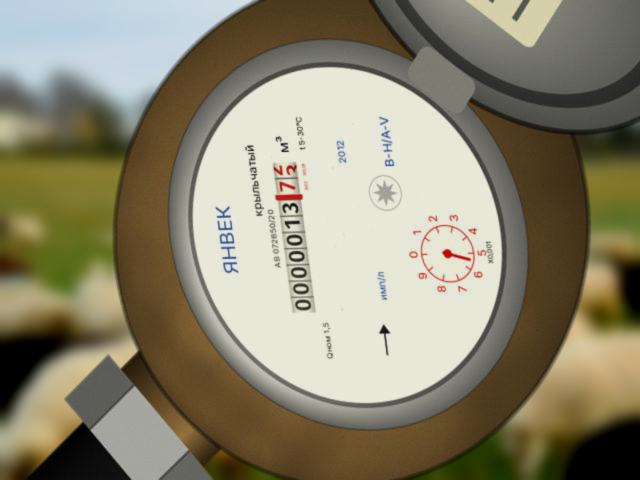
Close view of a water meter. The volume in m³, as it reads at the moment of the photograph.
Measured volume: 13.725 m³
